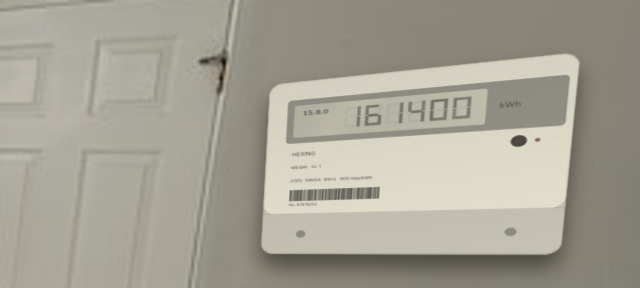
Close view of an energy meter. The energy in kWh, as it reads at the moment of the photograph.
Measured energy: 161400 kWh
